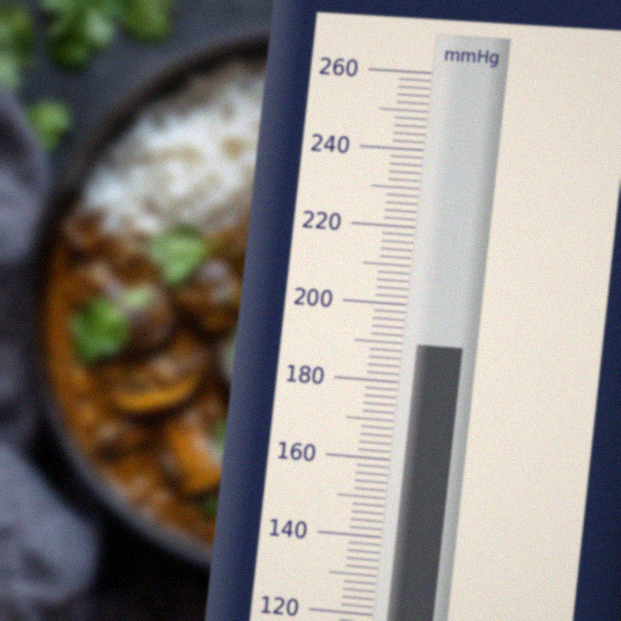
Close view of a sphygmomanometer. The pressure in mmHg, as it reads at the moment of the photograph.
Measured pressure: 190 mmHg
